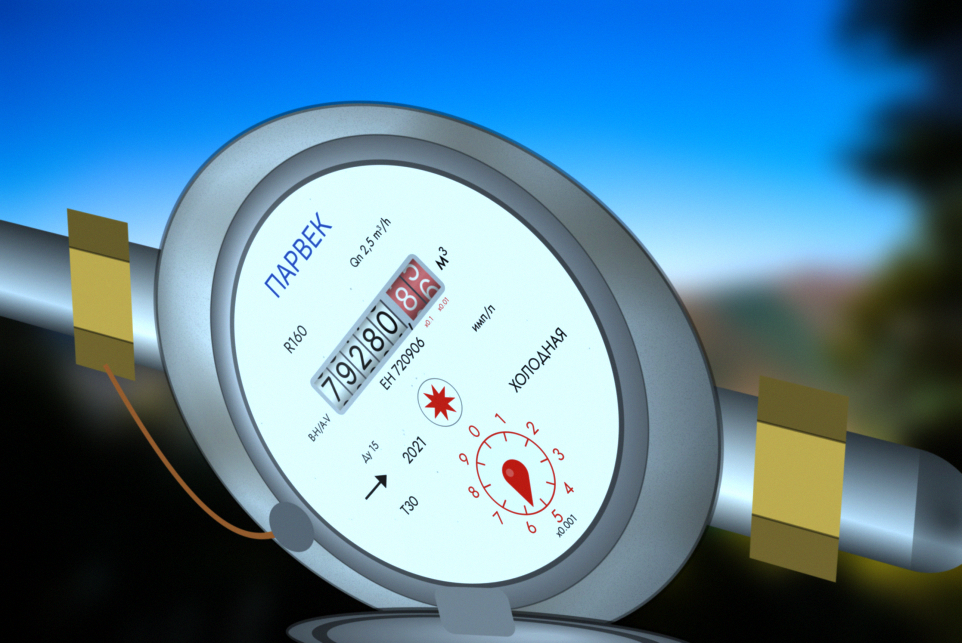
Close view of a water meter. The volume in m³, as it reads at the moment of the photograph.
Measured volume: 79280.855 m³
